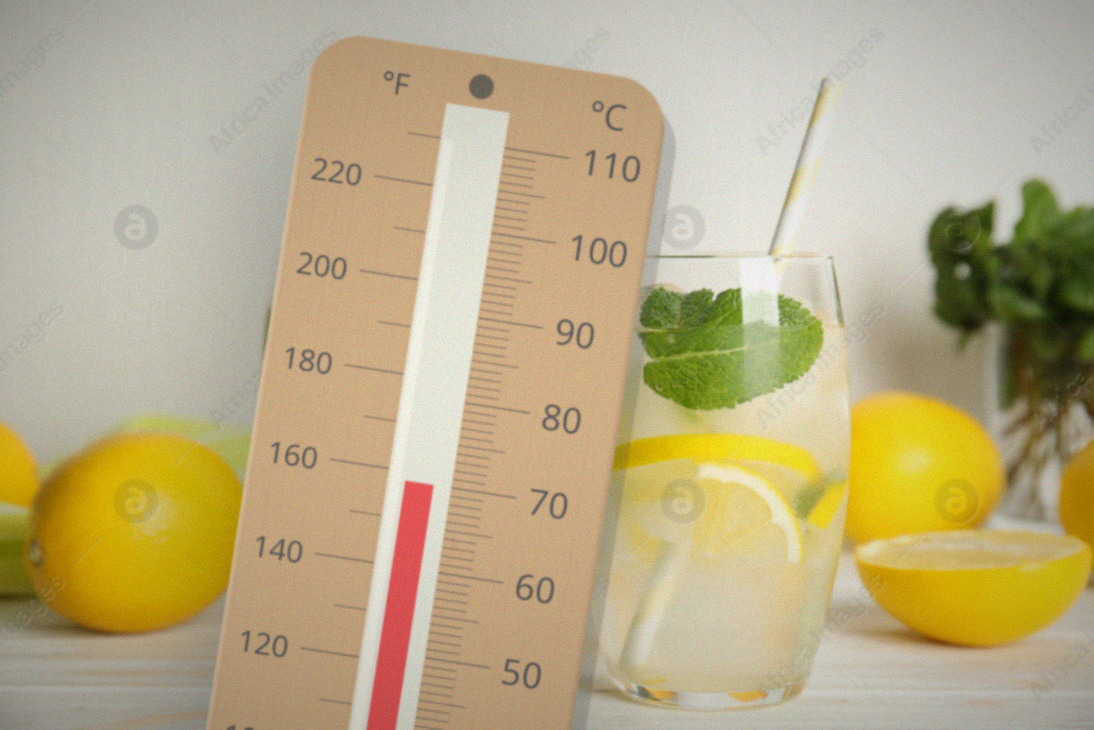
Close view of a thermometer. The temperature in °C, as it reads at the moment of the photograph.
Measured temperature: 70 °C
